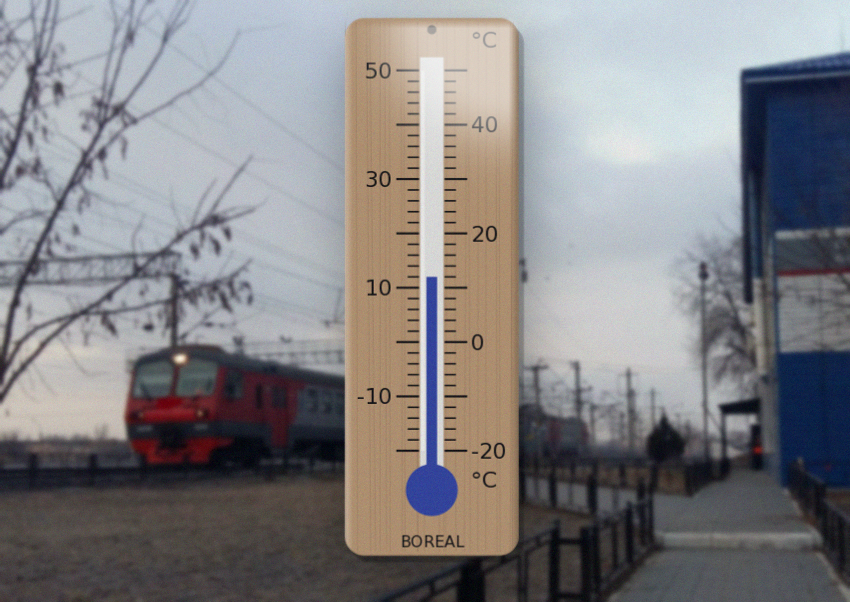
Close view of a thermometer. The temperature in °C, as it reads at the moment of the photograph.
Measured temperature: 12 °C
